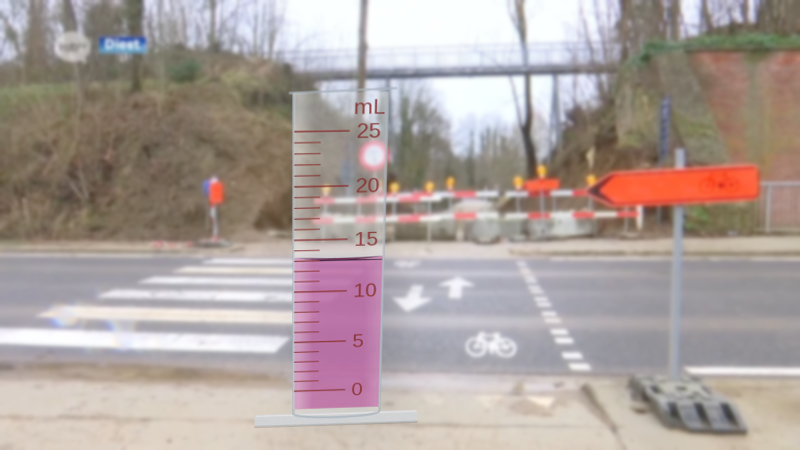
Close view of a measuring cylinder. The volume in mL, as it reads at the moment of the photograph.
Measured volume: 13 mL
